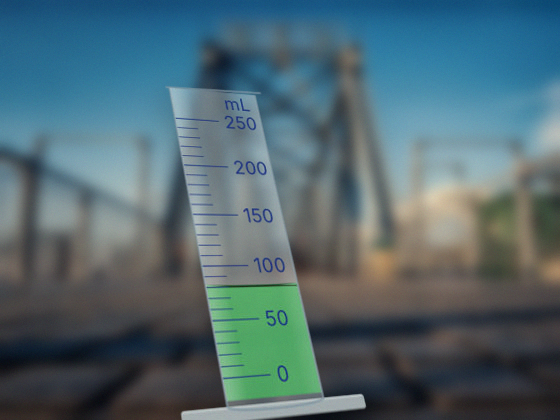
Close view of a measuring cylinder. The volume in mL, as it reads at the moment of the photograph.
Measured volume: 80 mL
